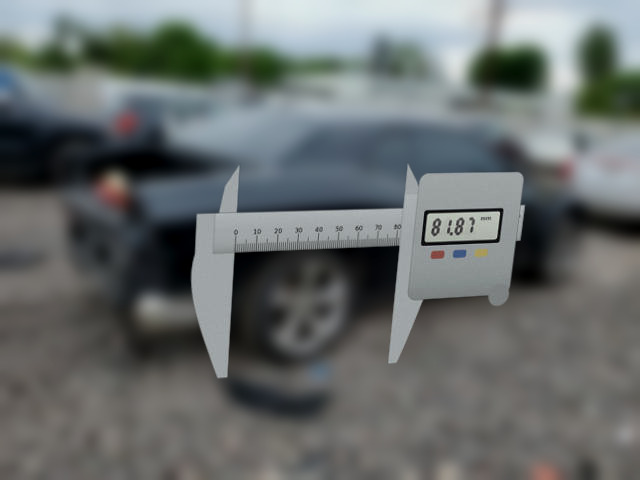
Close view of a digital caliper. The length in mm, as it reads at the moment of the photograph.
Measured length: 81.87 mm
